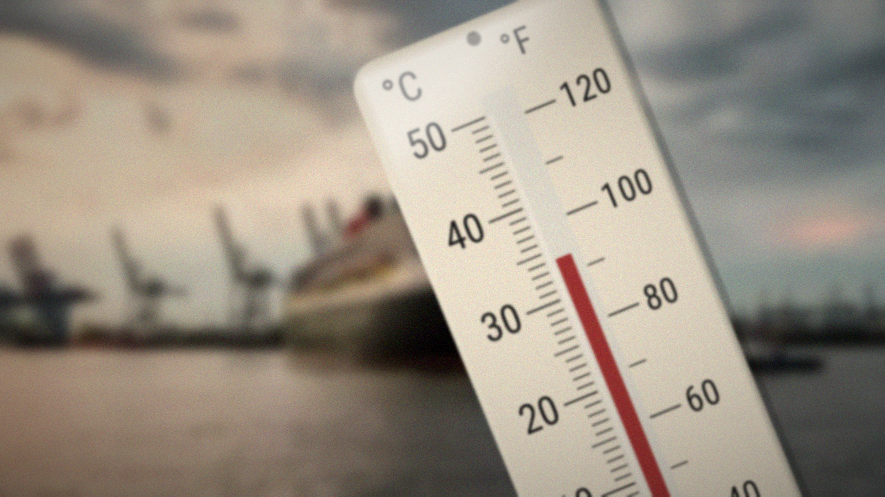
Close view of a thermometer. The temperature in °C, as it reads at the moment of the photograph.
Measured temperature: 34 °C
